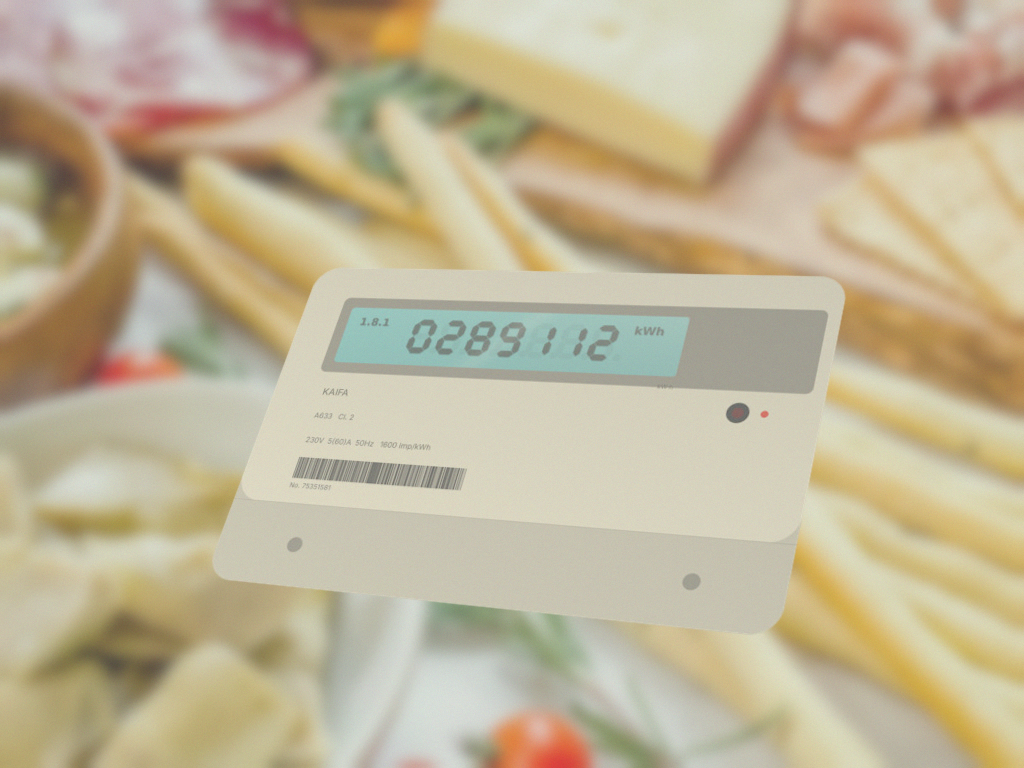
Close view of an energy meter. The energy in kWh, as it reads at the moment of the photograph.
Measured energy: 289112 kWh
